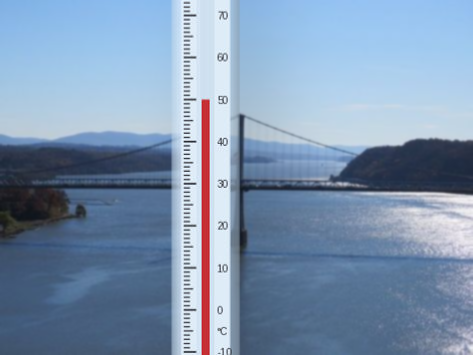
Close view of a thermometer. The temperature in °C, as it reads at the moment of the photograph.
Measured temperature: 50 °C
